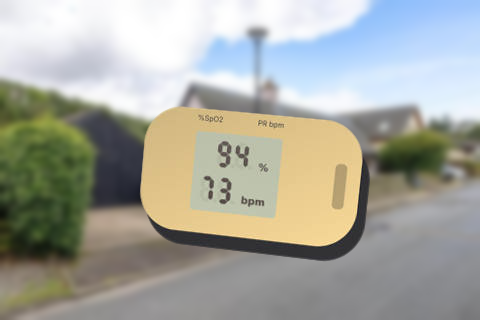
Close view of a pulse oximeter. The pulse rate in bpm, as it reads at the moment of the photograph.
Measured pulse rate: 73 bpm
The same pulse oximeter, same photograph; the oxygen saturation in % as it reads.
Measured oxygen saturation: 94 %
